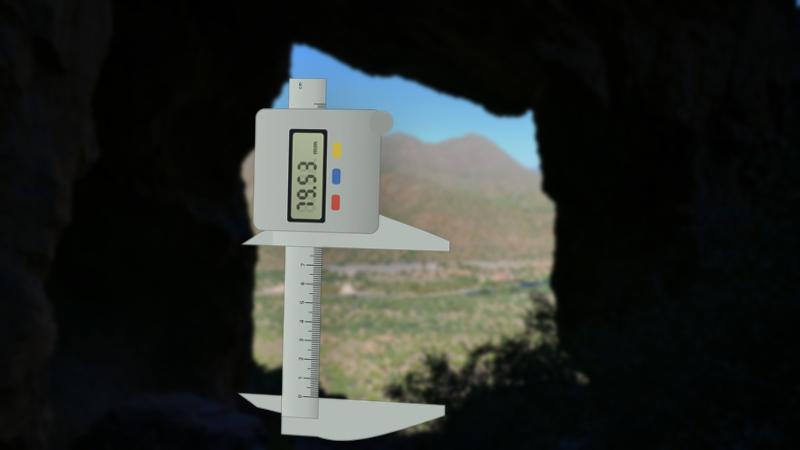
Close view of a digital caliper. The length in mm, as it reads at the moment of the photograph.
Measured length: 79.53 mm
